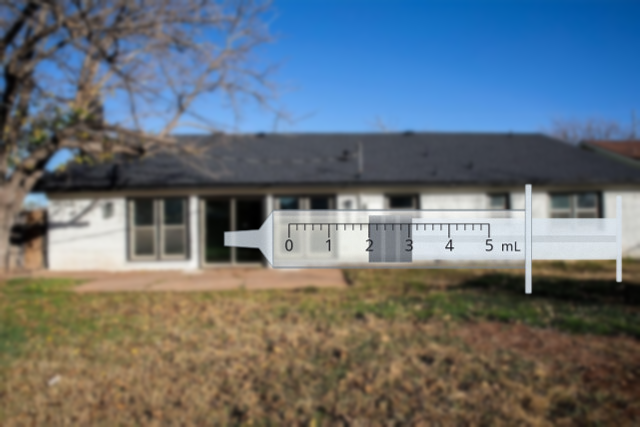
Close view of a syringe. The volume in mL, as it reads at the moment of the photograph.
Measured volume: 2 mL
